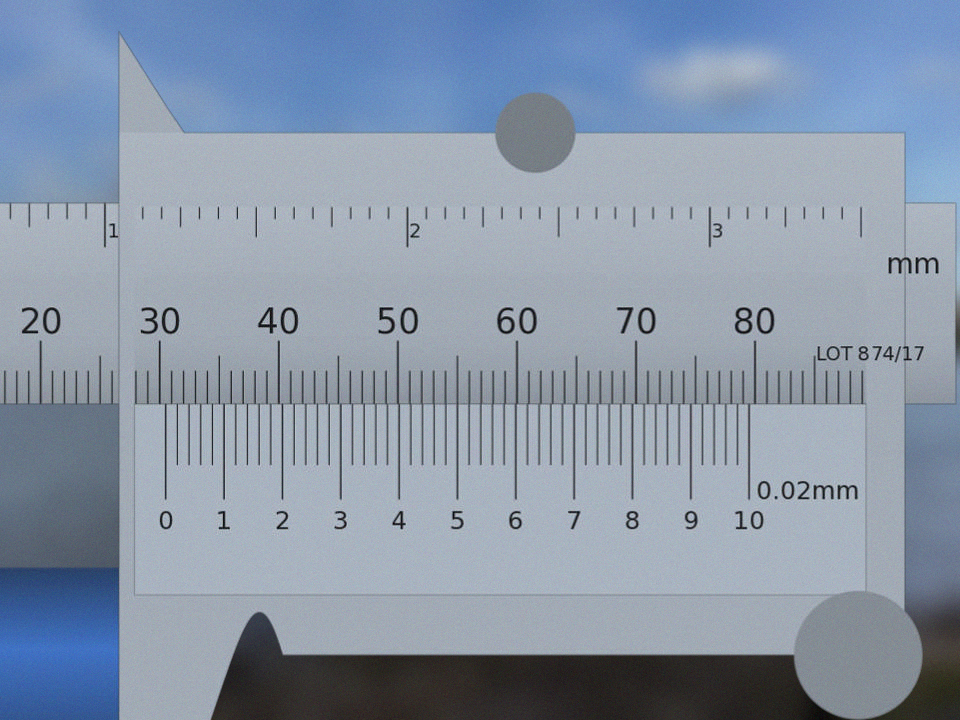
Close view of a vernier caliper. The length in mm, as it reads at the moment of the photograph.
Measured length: 30.5 mm
